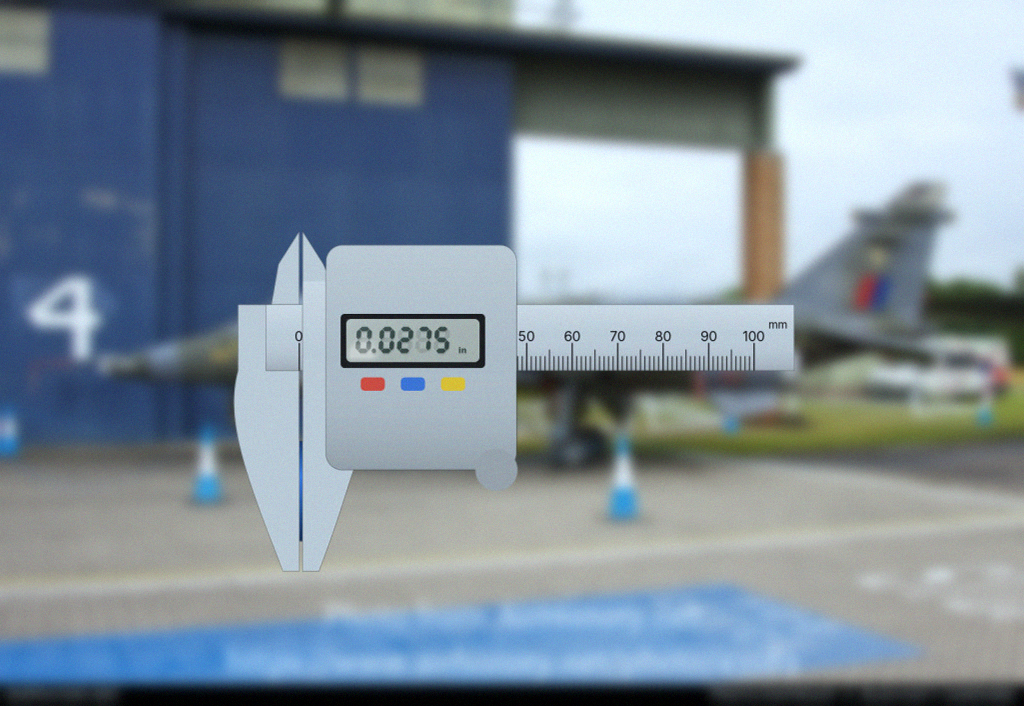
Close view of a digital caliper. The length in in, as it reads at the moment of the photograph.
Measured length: 0.0275 in
